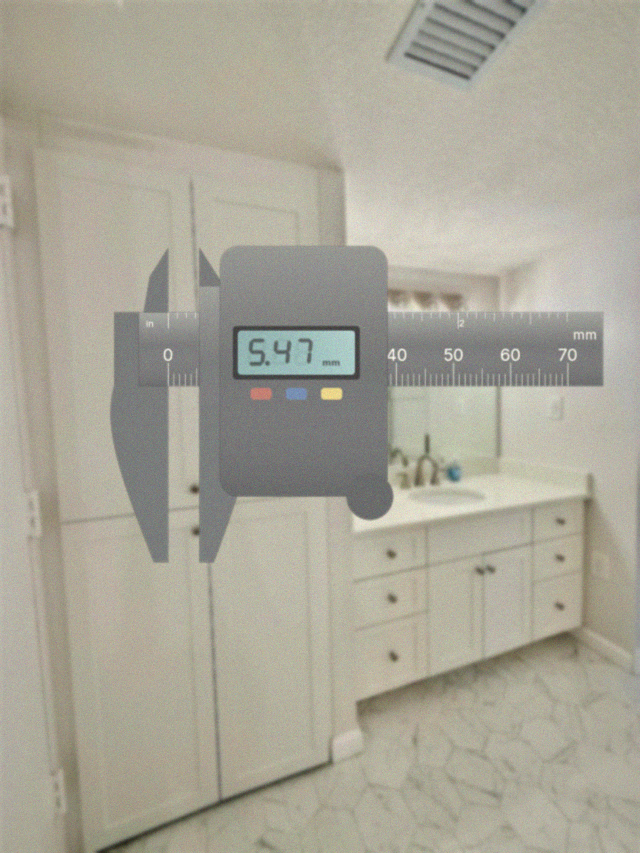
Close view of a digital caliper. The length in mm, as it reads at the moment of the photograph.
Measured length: 5.47 mm
